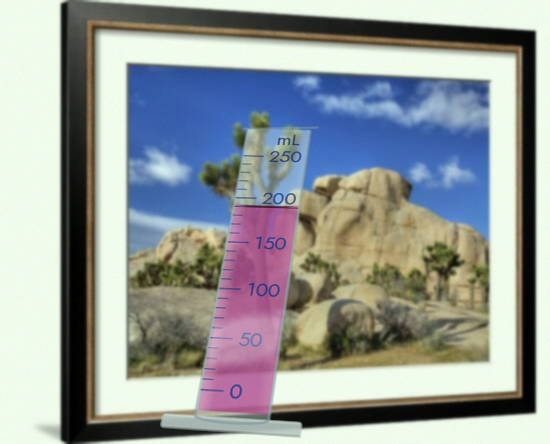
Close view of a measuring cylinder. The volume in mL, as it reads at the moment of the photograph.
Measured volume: 190 mL
